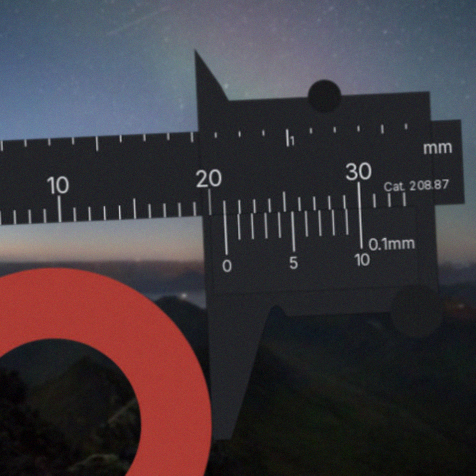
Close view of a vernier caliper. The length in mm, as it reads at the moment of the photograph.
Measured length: 21.0 mm
